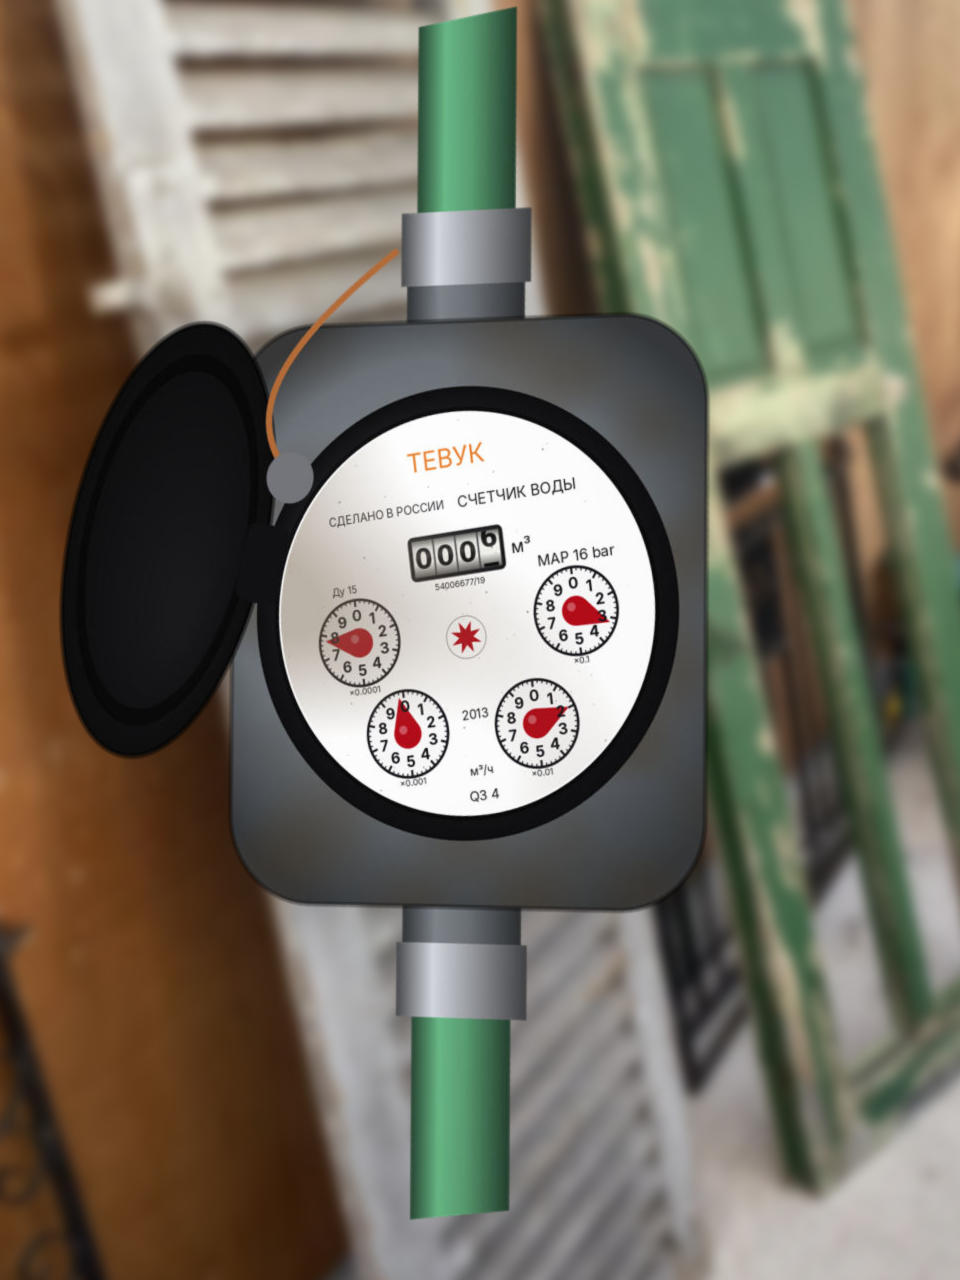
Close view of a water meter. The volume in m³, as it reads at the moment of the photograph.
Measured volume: 6.3197 m³
